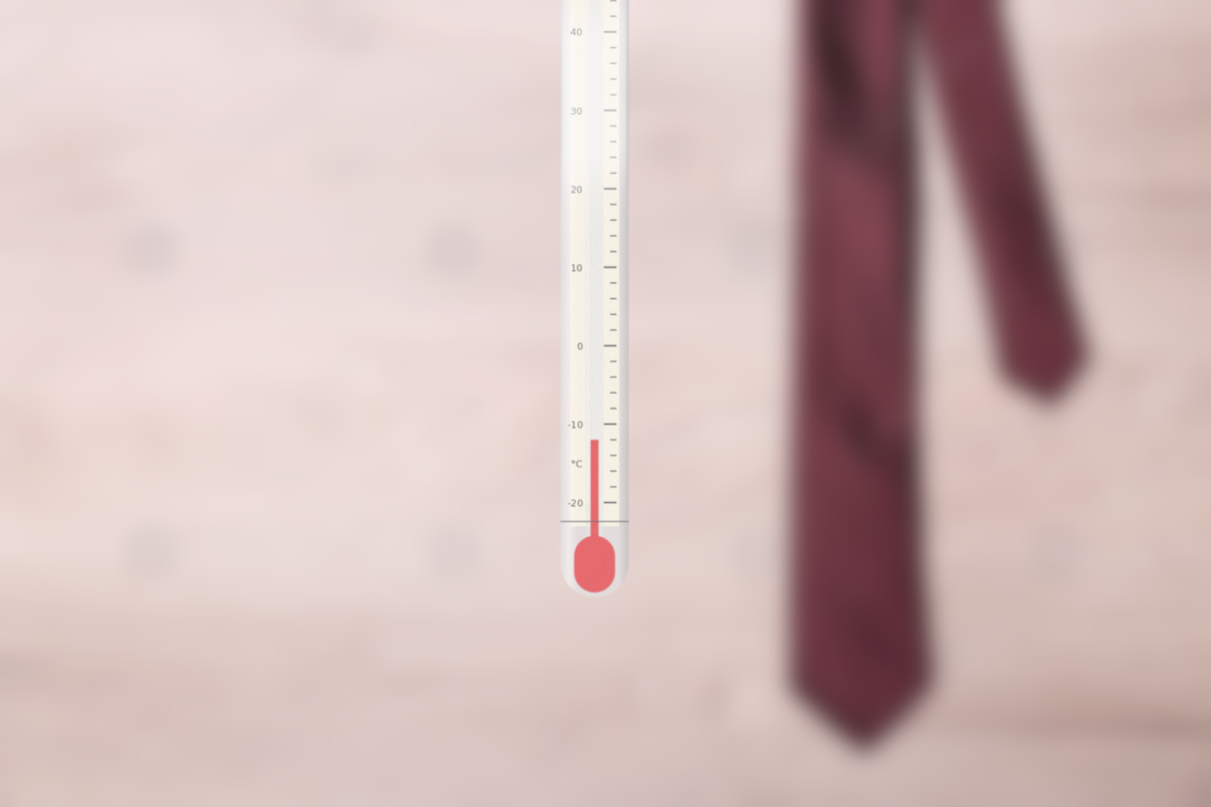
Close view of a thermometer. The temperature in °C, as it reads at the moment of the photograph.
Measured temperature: -12 °C
